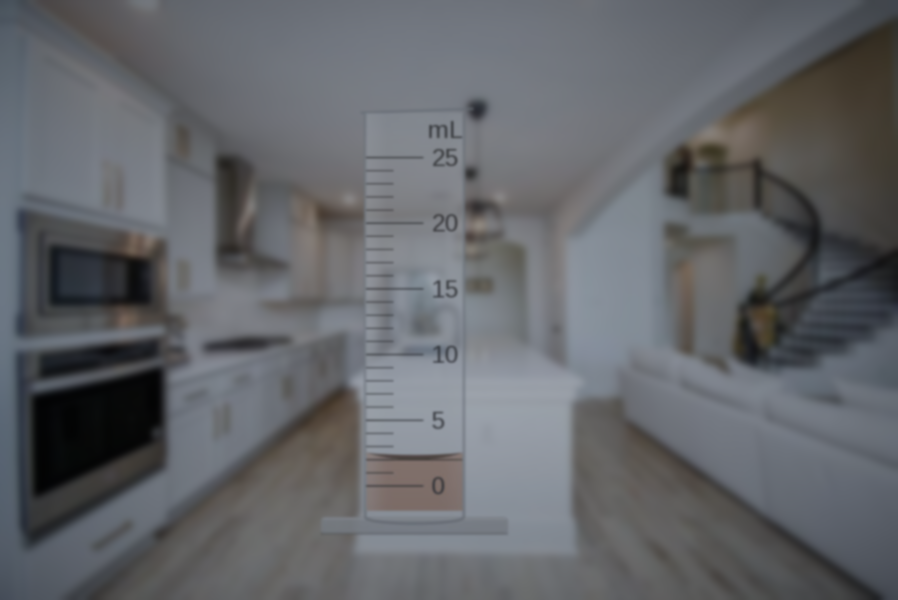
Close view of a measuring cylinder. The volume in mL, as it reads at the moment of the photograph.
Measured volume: 2 mL
